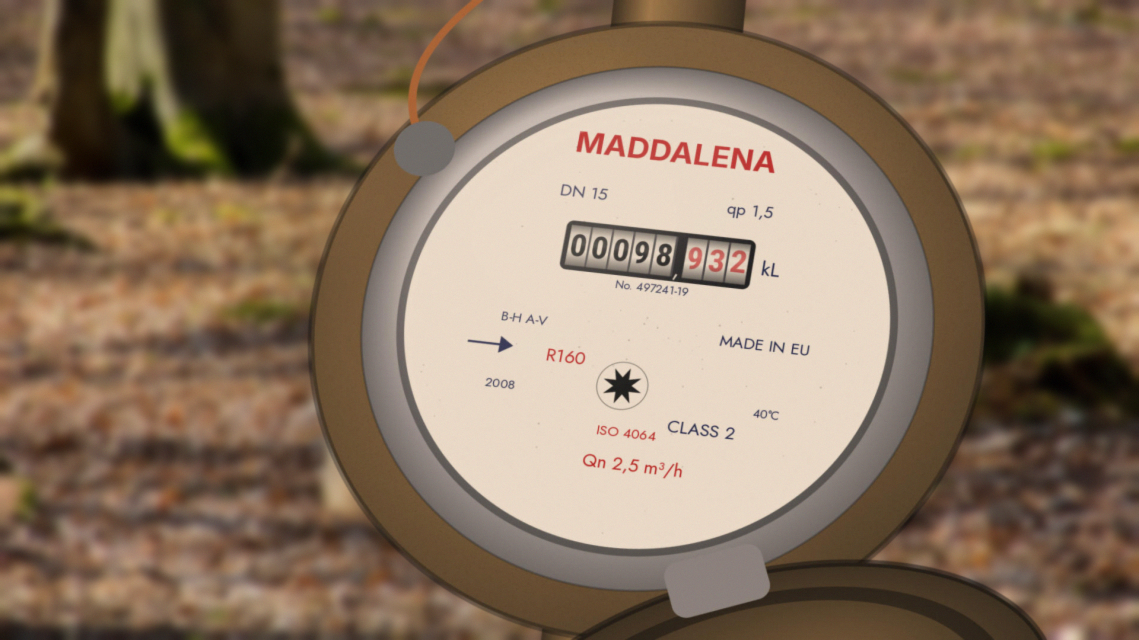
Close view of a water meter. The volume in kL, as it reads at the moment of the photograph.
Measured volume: 98.932 kL
